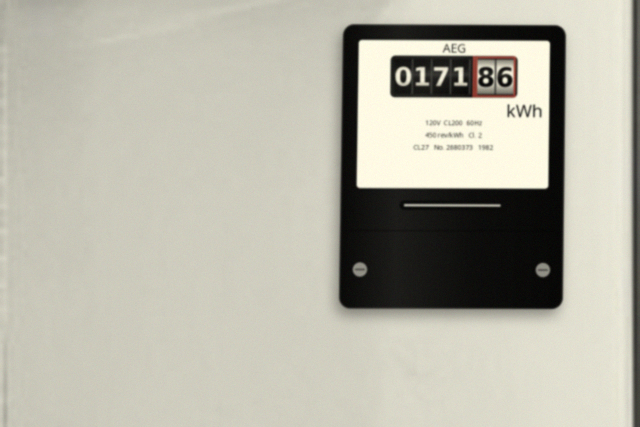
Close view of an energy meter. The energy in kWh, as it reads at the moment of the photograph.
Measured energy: 171.86 kWh
